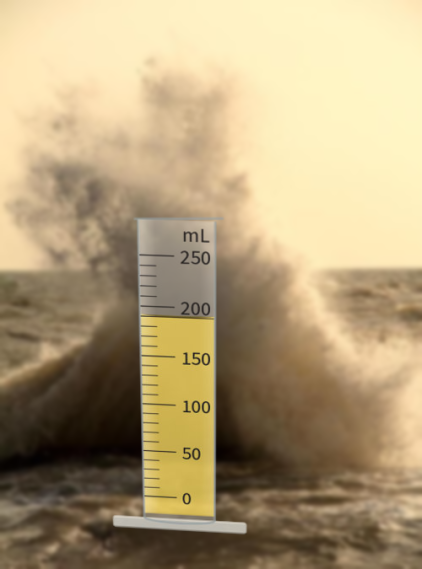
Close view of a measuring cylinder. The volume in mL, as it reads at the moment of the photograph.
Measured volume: 190 mL
